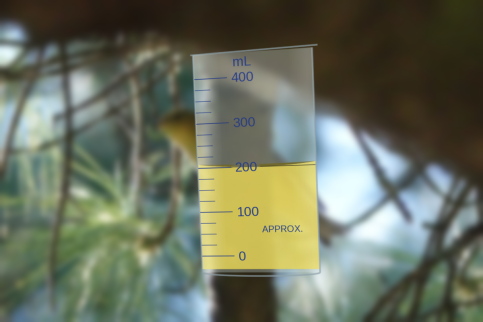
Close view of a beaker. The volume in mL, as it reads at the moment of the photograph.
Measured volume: 200 mL
